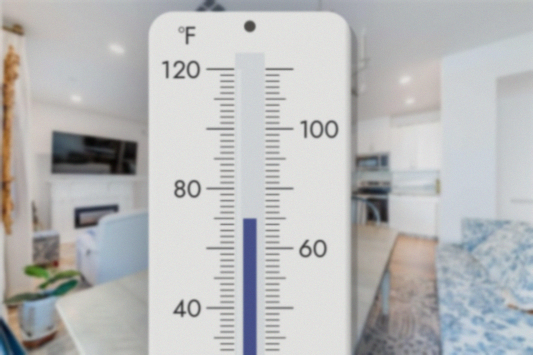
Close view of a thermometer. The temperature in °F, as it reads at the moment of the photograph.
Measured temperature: 70 °F
